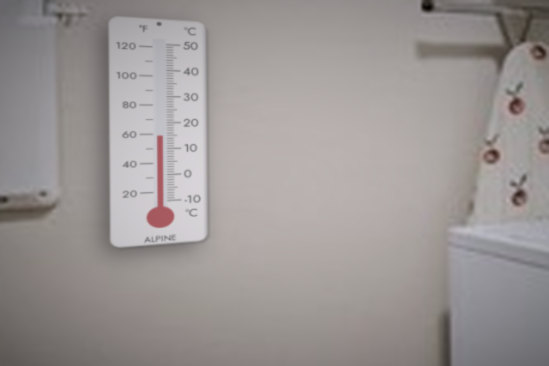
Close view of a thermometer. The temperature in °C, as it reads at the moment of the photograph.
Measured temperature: 15 °C
